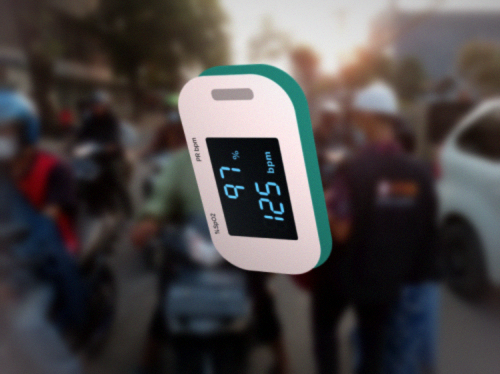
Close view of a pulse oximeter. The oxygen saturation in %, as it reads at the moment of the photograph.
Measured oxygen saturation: 97 %
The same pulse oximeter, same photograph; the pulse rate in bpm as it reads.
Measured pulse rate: 125 bpm
